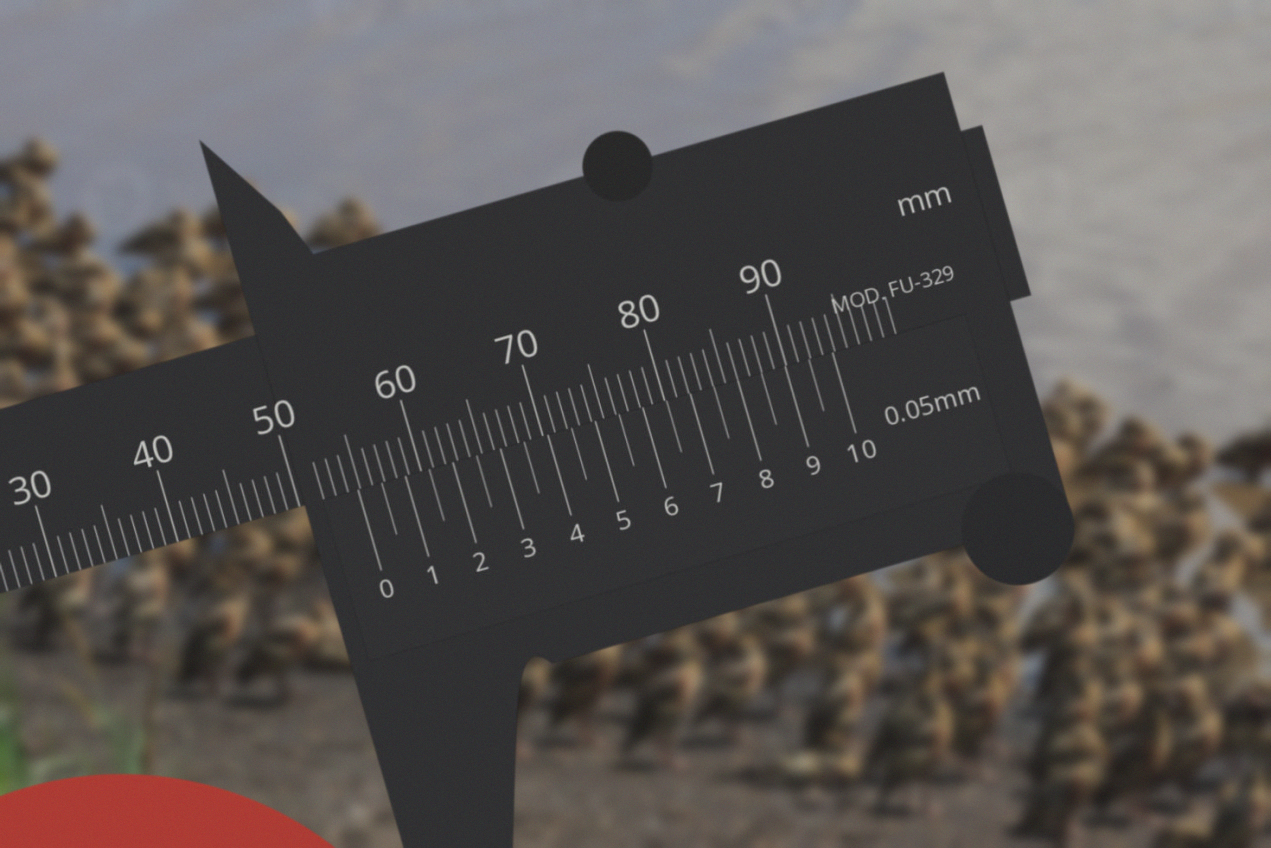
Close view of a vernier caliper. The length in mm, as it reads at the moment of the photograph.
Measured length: 54.8 mm
